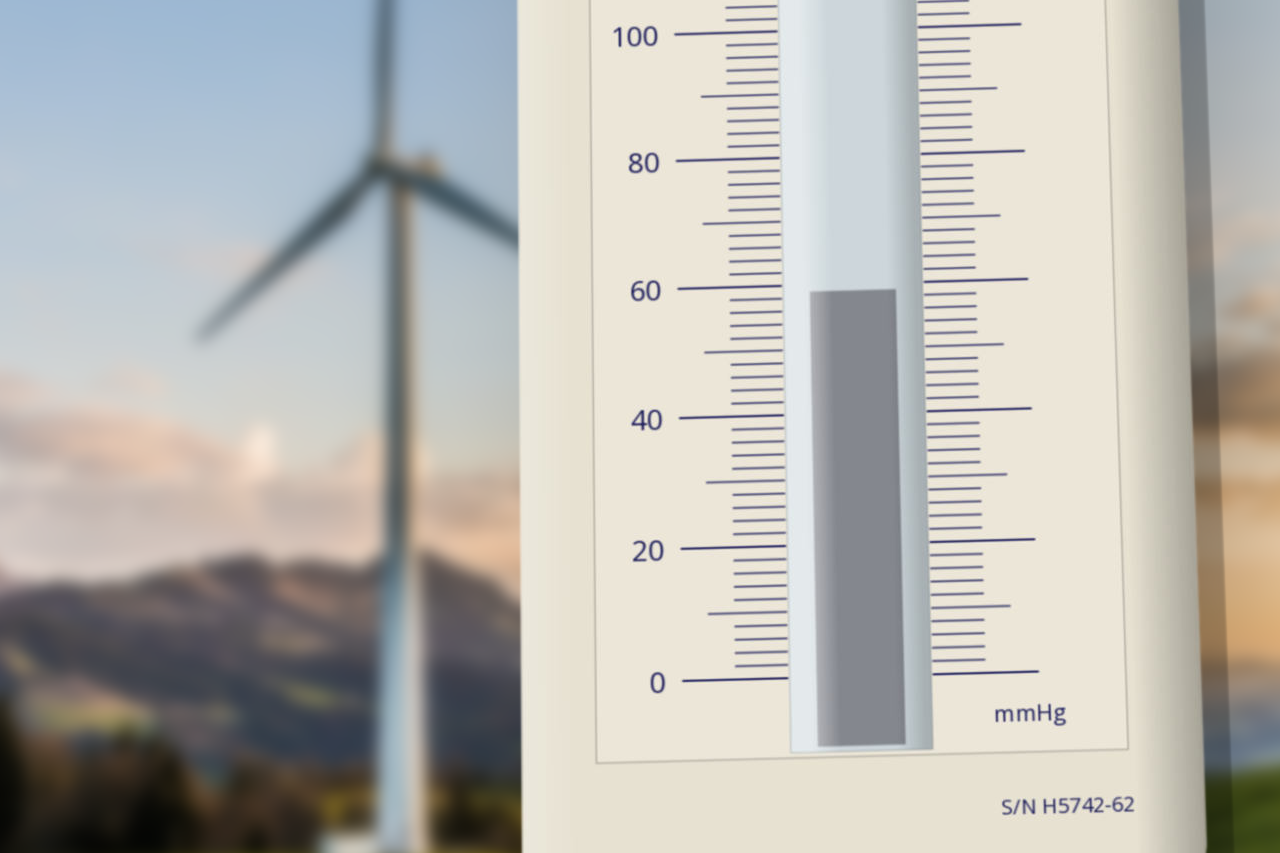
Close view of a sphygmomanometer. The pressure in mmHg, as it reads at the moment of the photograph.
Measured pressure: 59 mmHg
